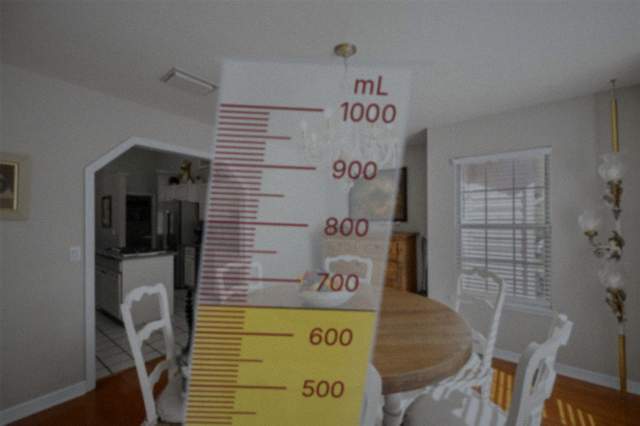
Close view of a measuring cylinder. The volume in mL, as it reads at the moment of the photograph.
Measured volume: 650 mL
